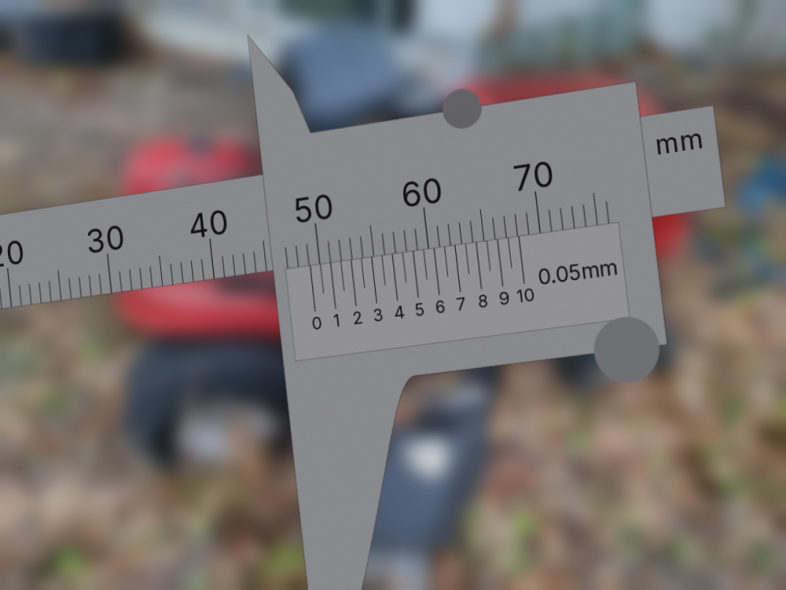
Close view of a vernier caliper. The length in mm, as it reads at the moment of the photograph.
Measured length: 49.1 mm
